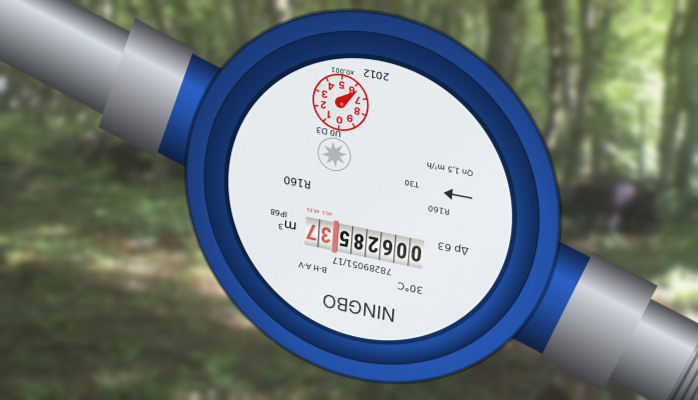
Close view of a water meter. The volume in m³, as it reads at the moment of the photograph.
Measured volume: 6285.376 m³
